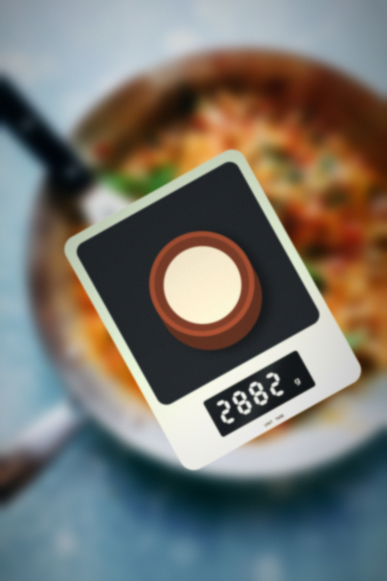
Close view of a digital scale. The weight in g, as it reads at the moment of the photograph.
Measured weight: 2882 g
